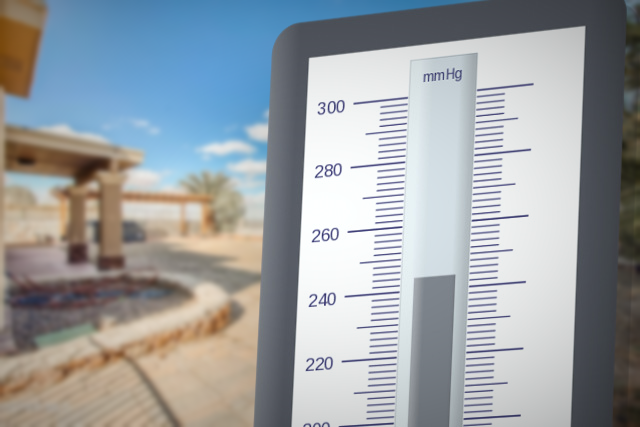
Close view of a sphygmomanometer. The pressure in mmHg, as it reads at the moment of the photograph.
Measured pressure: 244 mmHg
